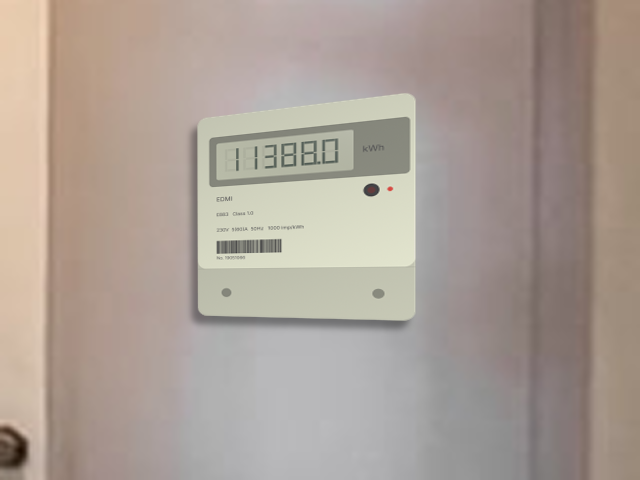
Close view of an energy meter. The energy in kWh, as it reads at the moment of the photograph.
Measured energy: 11388.0 kWh
